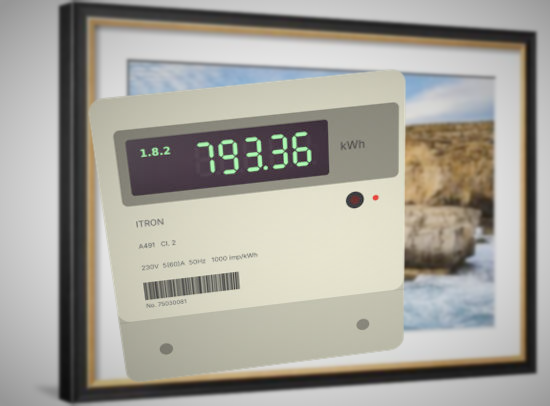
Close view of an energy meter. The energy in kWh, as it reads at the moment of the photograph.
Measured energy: 793.36 kWh
